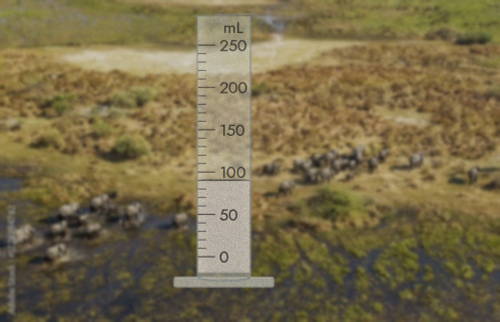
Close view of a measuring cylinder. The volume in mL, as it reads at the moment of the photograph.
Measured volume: 90 mL
